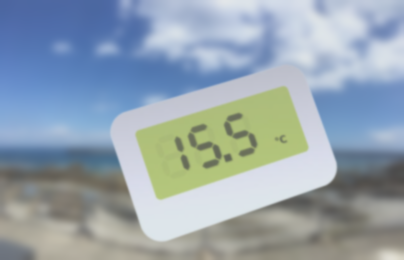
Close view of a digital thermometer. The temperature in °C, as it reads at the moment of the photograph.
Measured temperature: 15.5 °C
